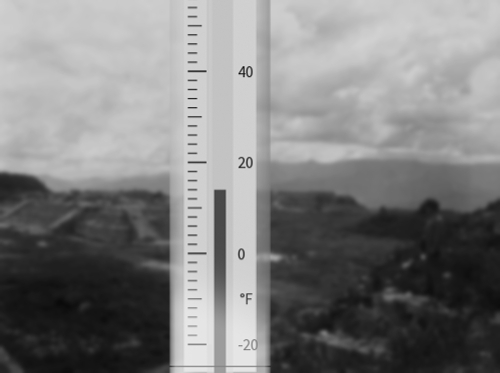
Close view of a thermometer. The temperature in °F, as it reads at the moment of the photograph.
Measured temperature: 14 °F
